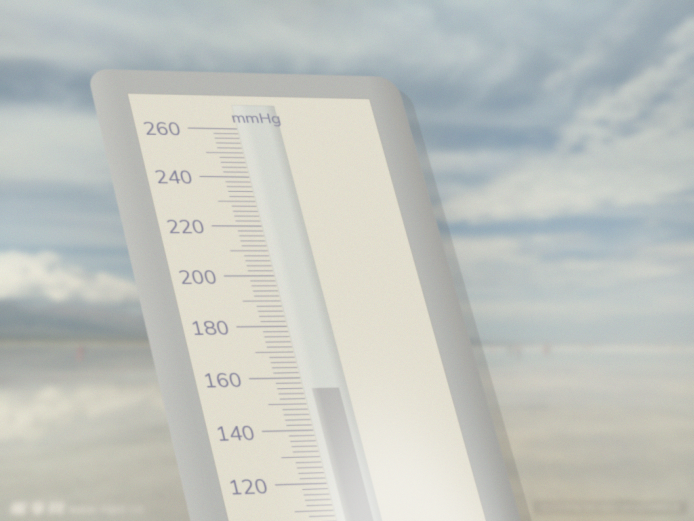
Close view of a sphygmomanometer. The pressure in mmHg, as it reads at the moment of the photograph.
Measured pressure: 156 mmHg
